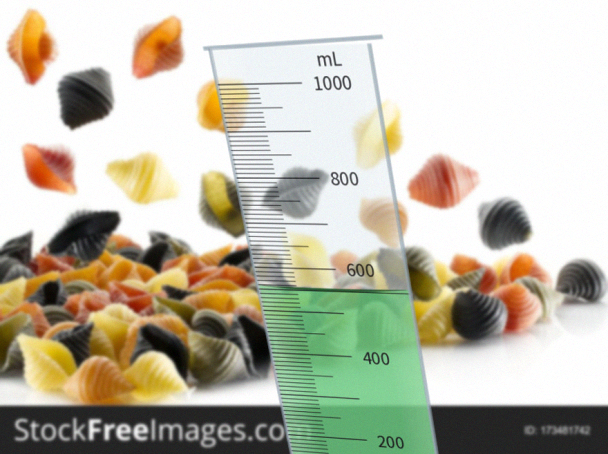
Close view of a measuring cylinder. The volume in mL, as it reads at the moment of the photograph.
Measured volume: 550 mL
